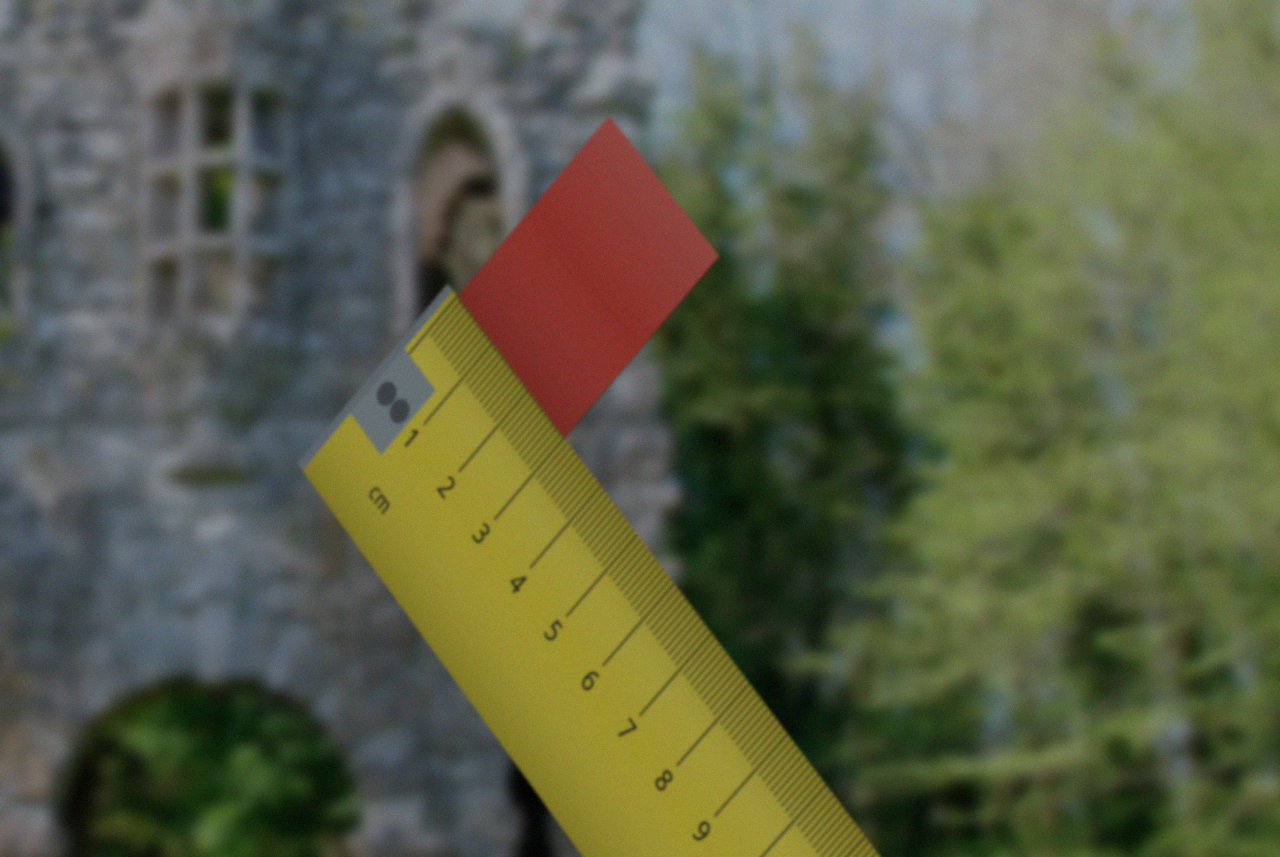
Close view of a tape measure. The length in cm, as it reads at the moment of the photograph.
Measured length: 3 cm
